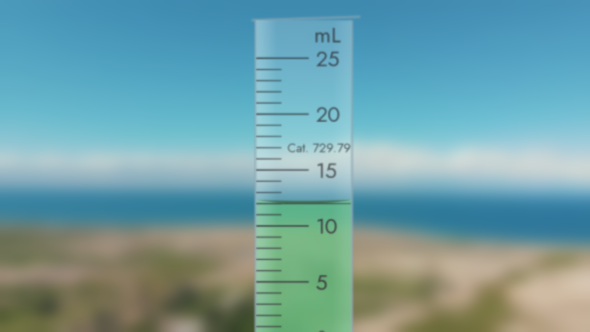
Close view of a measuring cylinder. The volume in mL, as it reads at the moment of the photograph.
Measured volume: 12 mL
